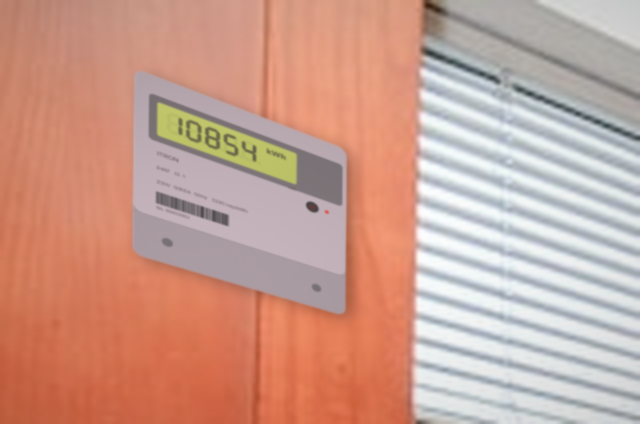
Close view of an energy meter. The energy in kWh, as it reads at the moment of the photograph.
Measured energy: 10854 kWh
